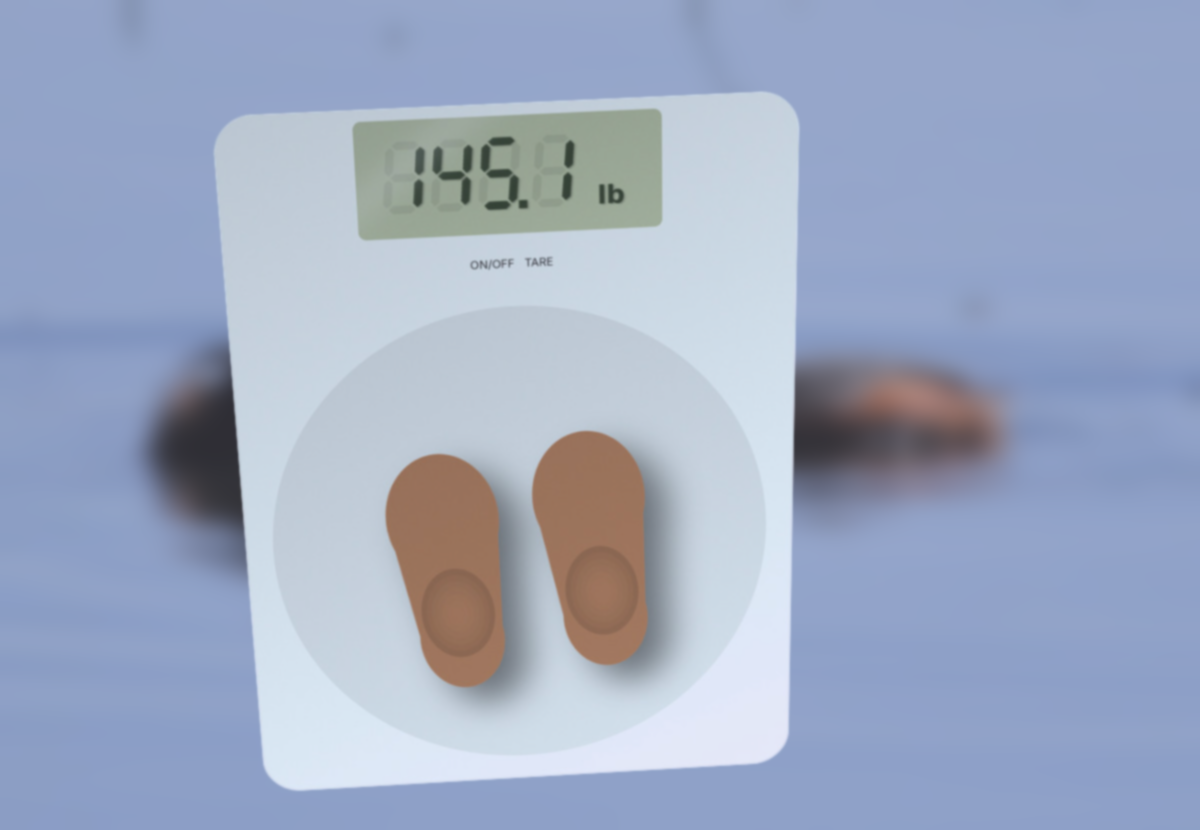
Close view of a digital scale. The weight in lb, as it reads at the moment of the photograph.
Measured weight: 145.1 lb
